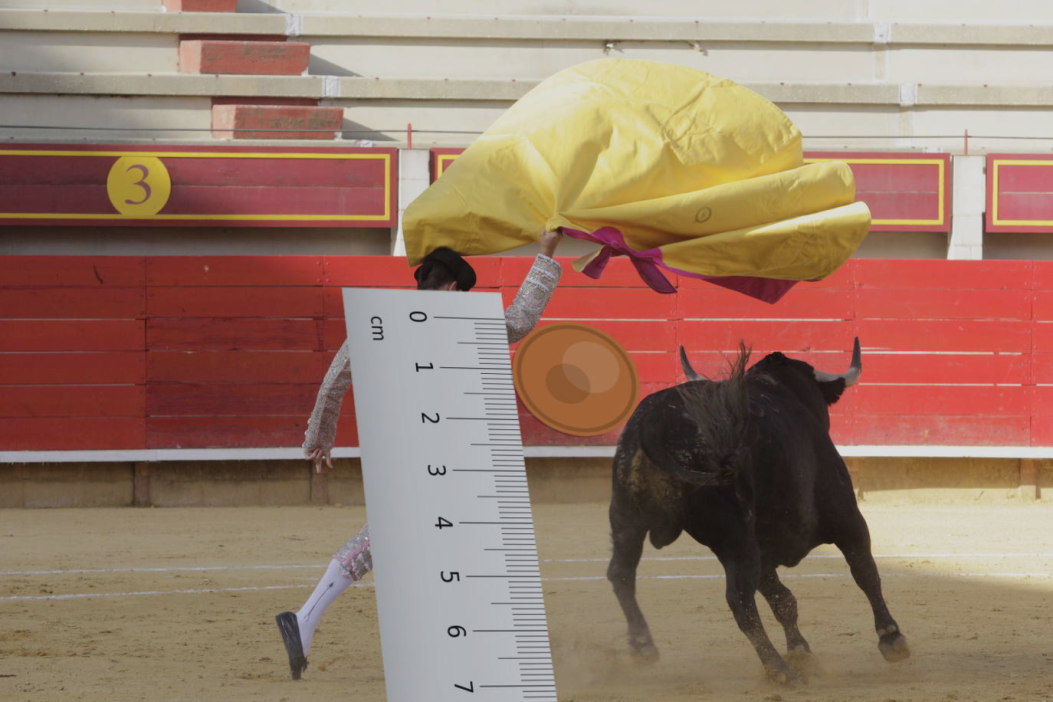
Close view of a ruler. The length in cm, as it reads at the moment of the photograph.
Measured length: 2.3 cm
